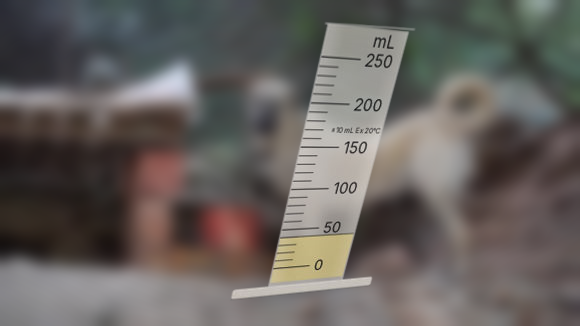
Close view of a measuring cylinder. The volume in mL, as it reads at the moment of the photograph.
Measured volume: 40 mL
